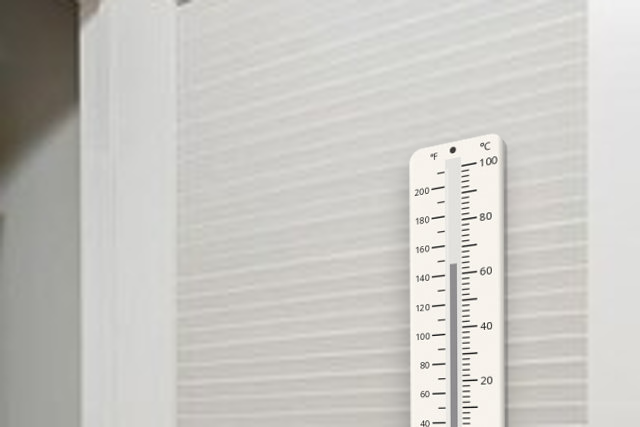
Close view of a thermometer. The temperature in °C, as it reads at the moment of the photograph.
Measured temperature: 64 °C
